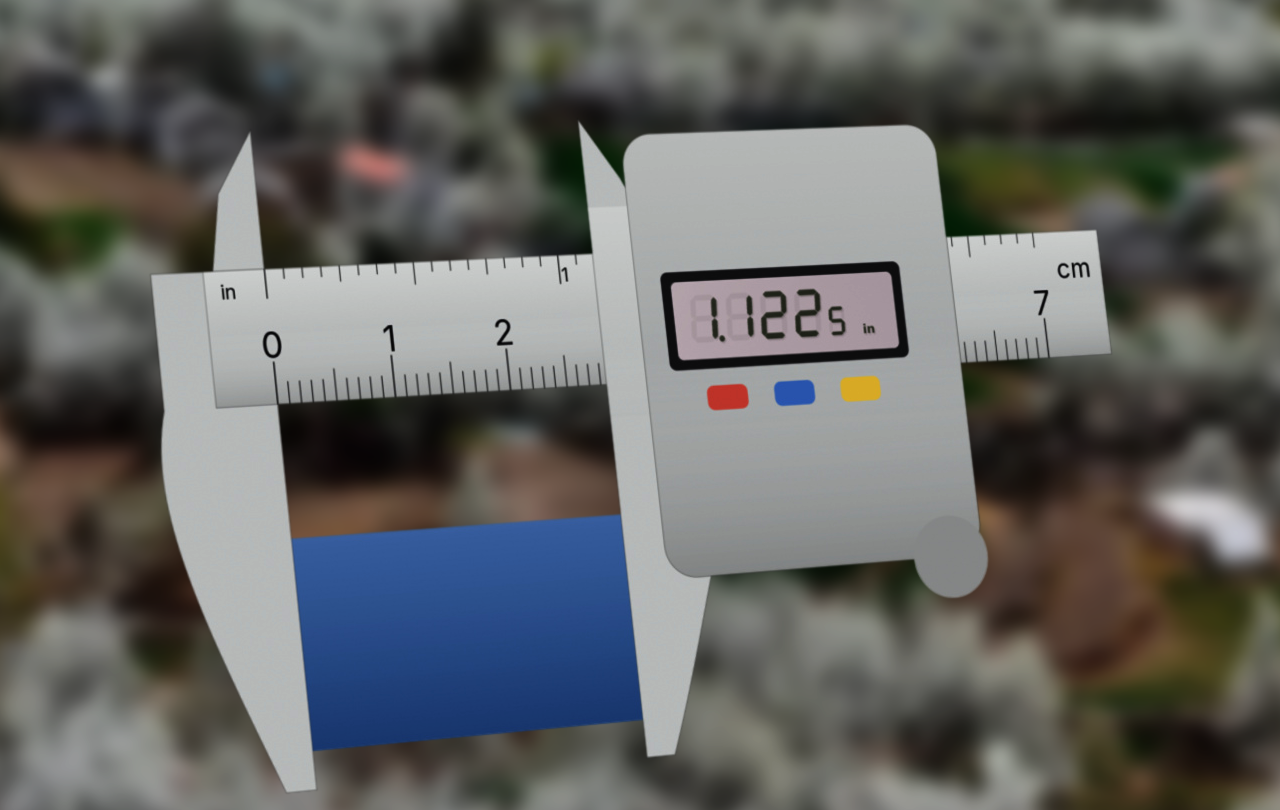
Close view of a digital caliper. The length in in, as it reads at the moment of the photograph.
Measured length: 1.1225 in
